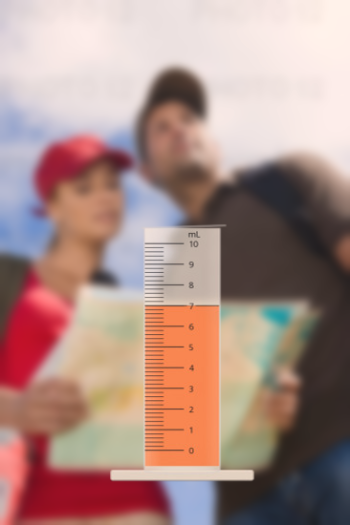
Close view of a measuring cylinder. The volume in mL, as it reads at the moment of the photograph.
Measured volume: 7 mL
